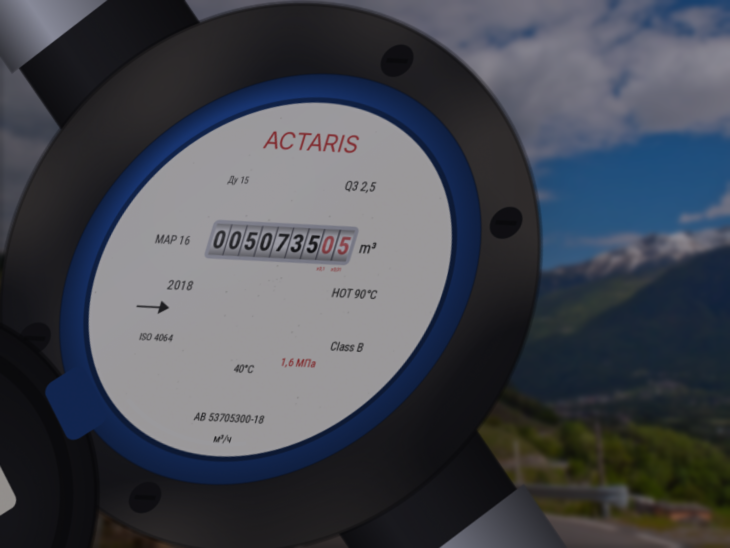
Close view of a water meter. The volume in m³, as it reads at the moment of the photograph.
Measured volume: 50735.05 m³
